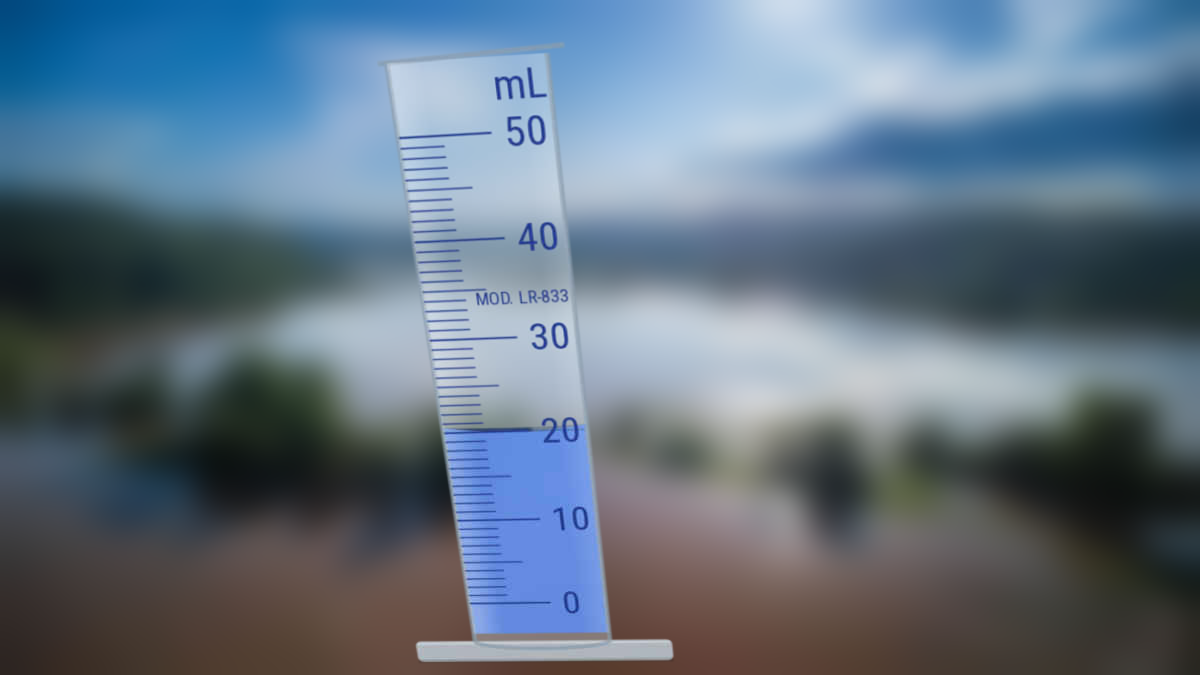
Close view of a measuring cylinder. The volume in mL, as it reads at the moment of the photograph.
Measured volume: 20 mL
